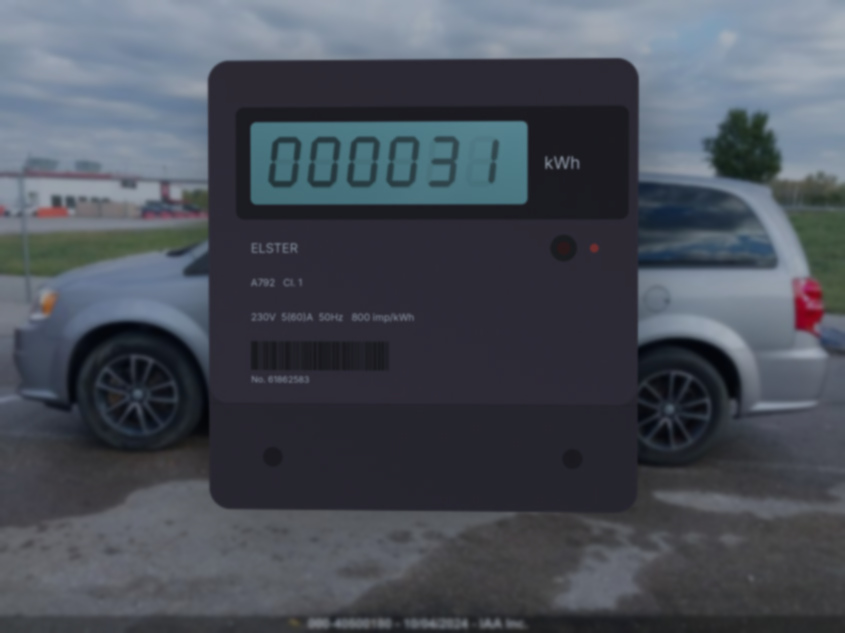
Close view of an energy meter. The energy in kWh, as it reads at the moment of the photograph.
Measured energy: 31 kWh
